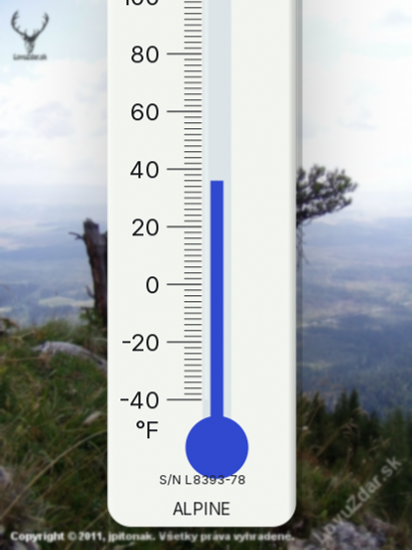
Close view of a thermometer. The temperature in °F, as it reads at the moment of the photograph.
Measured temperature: 36 °F
